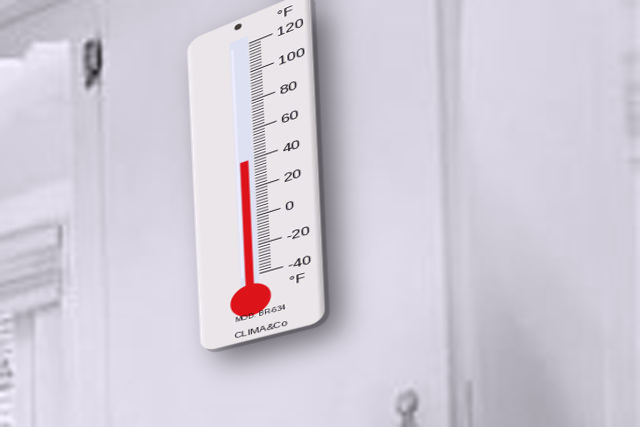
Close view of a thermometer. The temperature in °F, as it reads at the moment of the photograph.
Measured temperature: 40 °F
